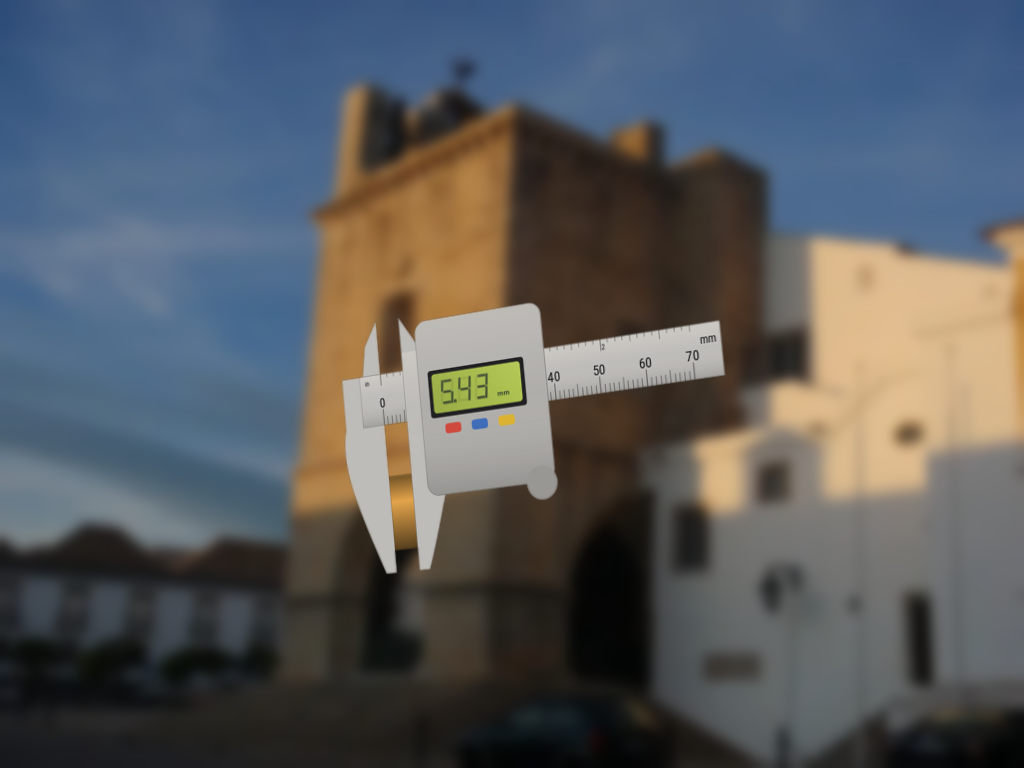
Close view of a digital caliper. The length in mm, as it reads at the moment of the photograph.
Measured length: 5.43 mm
